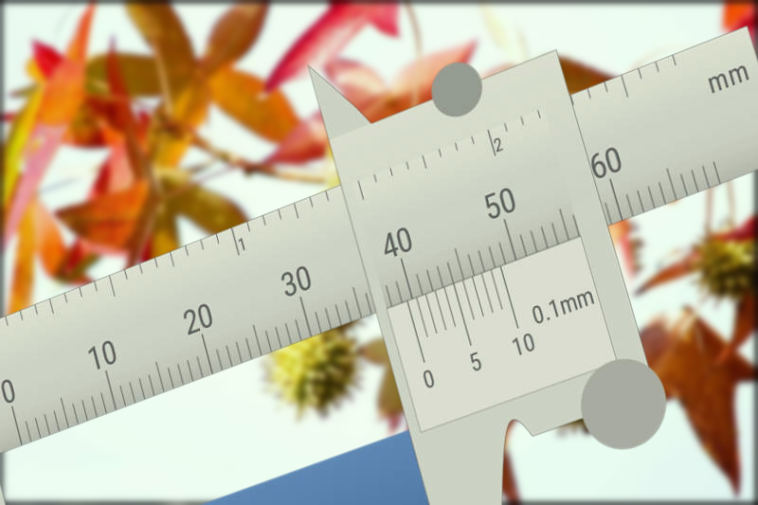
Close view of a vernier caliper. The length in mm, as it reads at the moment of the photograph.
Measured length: 39.5 mm
